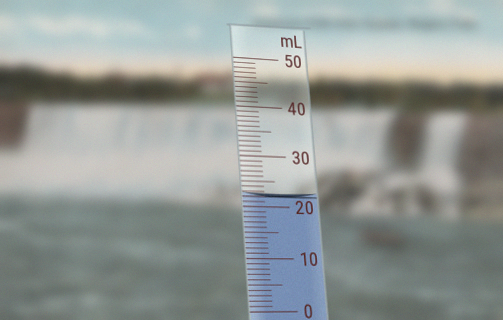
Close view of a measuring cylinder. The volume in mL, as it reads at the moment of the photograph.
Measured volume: 22 mL
